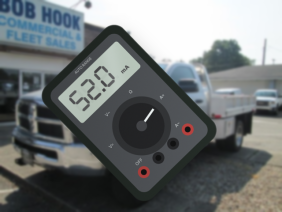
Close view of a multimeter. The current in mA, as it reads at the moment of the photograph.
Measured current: 52.0 mA
